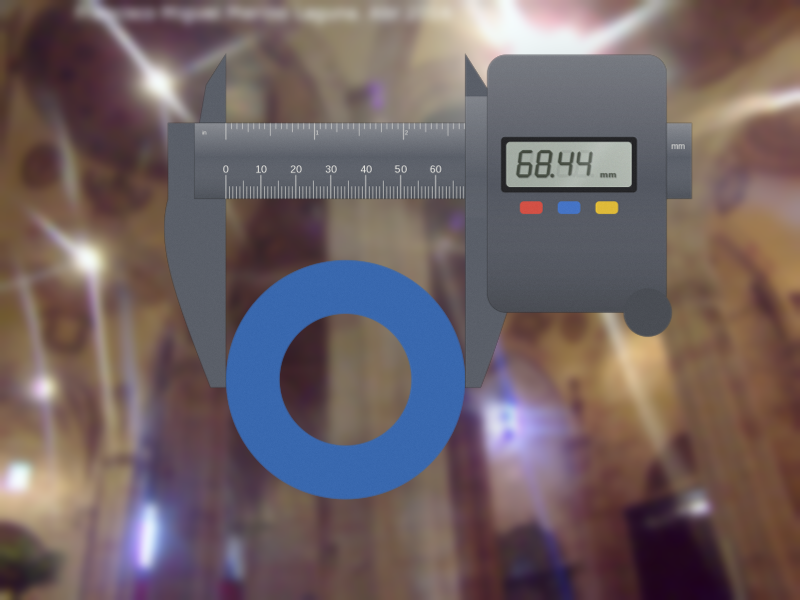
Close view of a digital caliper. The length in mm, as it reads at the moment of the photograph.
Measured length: 68.44 mm
